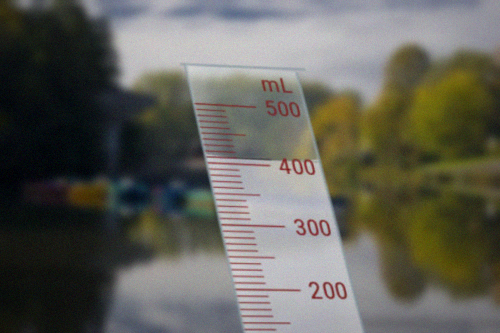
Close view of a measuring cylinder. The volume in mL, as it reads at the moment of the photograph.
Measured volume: 410 mL
